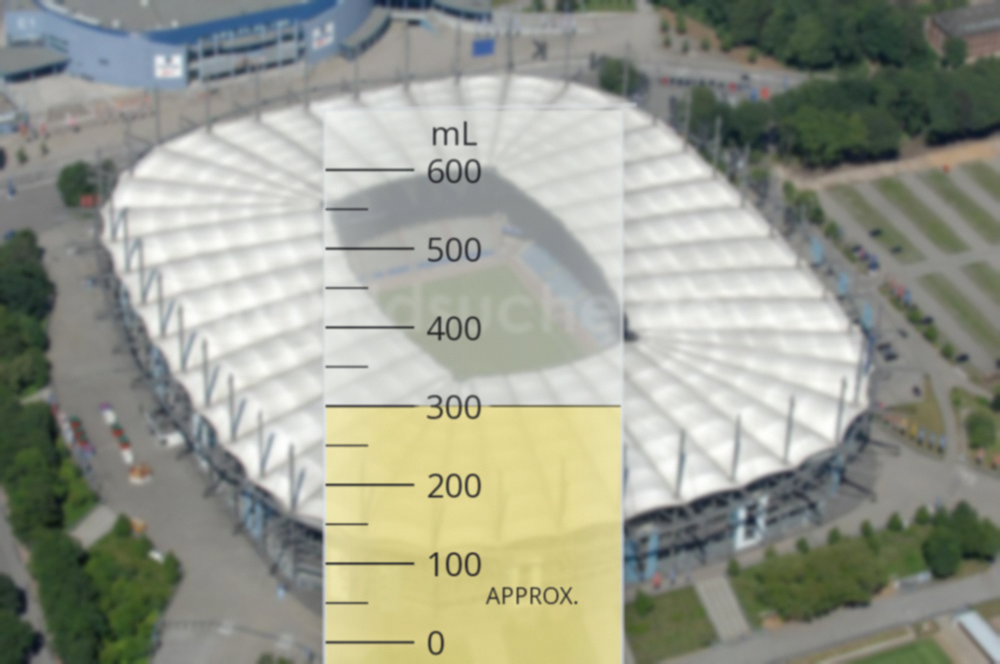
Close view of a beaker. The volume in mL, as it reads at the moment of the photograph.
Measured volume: 300 mL
